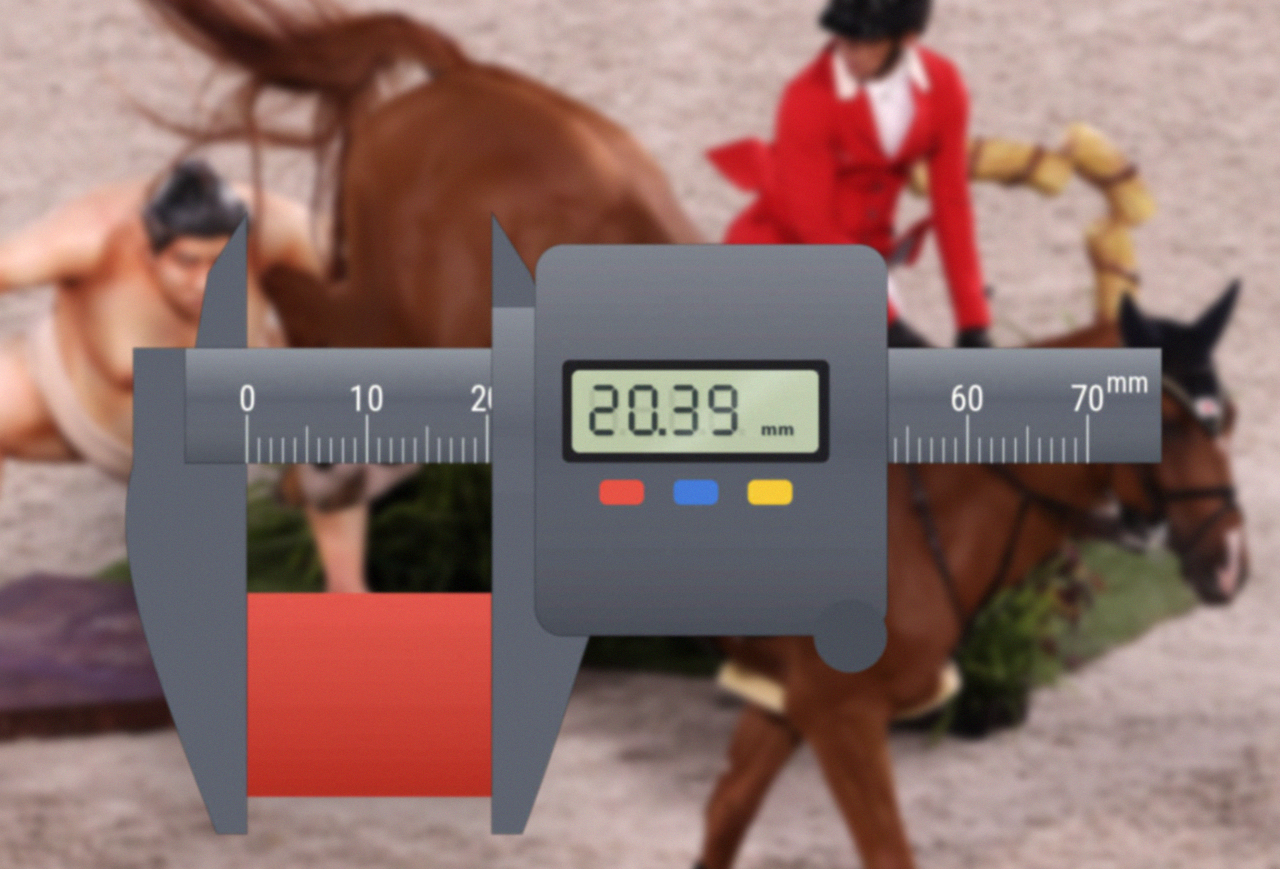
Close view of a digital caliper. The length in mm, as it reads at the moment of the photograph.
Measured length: 20.39 mm
